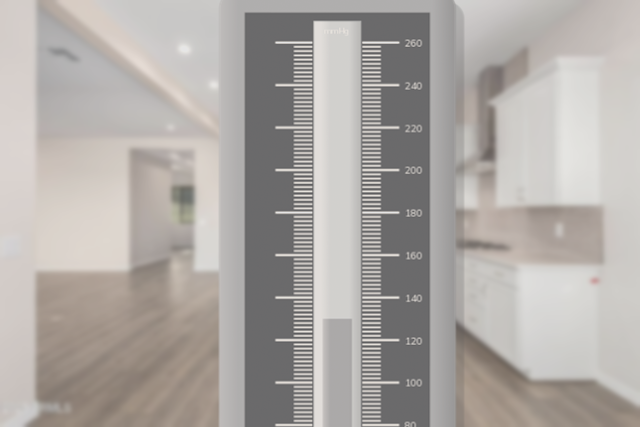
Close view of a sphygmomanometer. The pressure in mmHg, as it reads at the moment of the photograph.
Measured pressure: 130 mmHg
